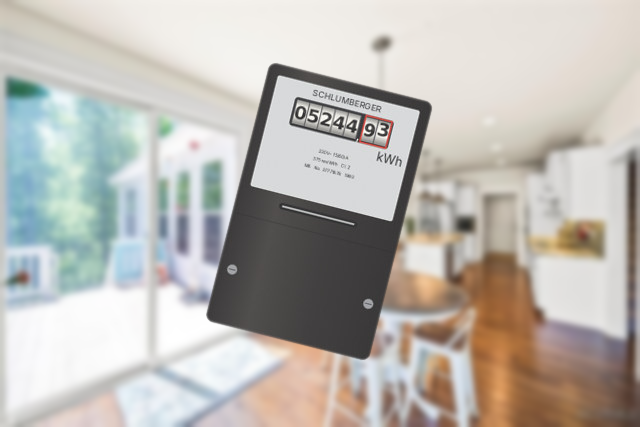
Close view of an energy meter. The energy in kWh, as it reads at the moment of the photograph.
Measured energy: 5244.93 kWh
